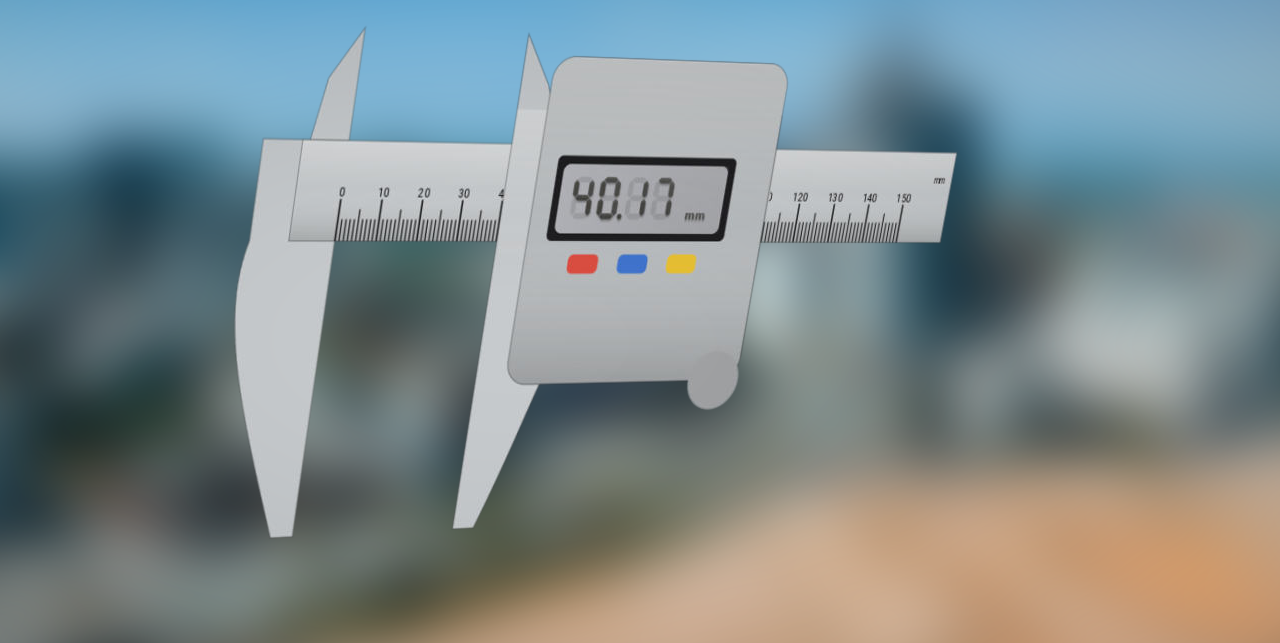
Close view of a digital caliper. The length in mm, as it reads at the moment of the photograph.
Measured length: 40.17 mm
